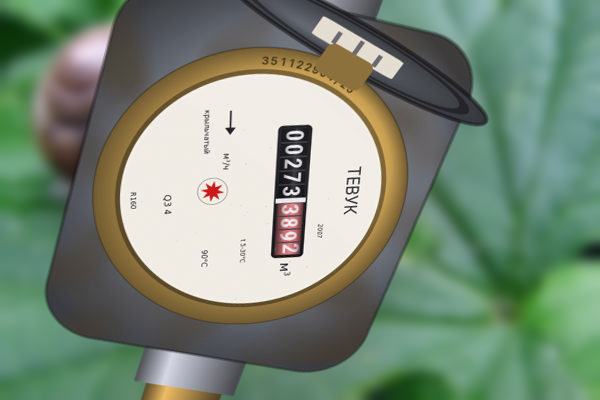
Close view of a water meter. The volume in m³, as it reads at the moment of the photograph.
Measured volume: 273.3892 m³
